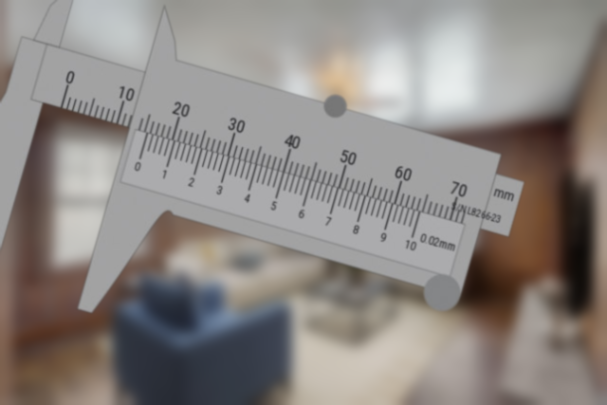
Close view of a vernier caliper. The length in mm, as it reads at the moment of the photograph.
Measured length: 15.5 mm
